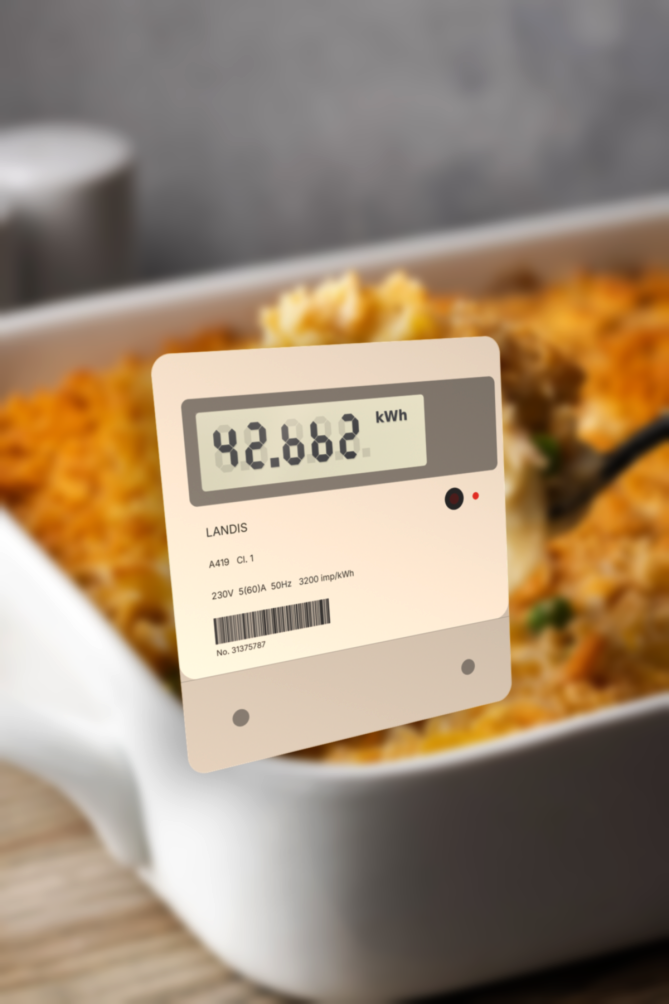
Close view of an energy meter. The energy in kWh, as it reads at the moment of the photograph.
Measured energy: 42.662 kWh
